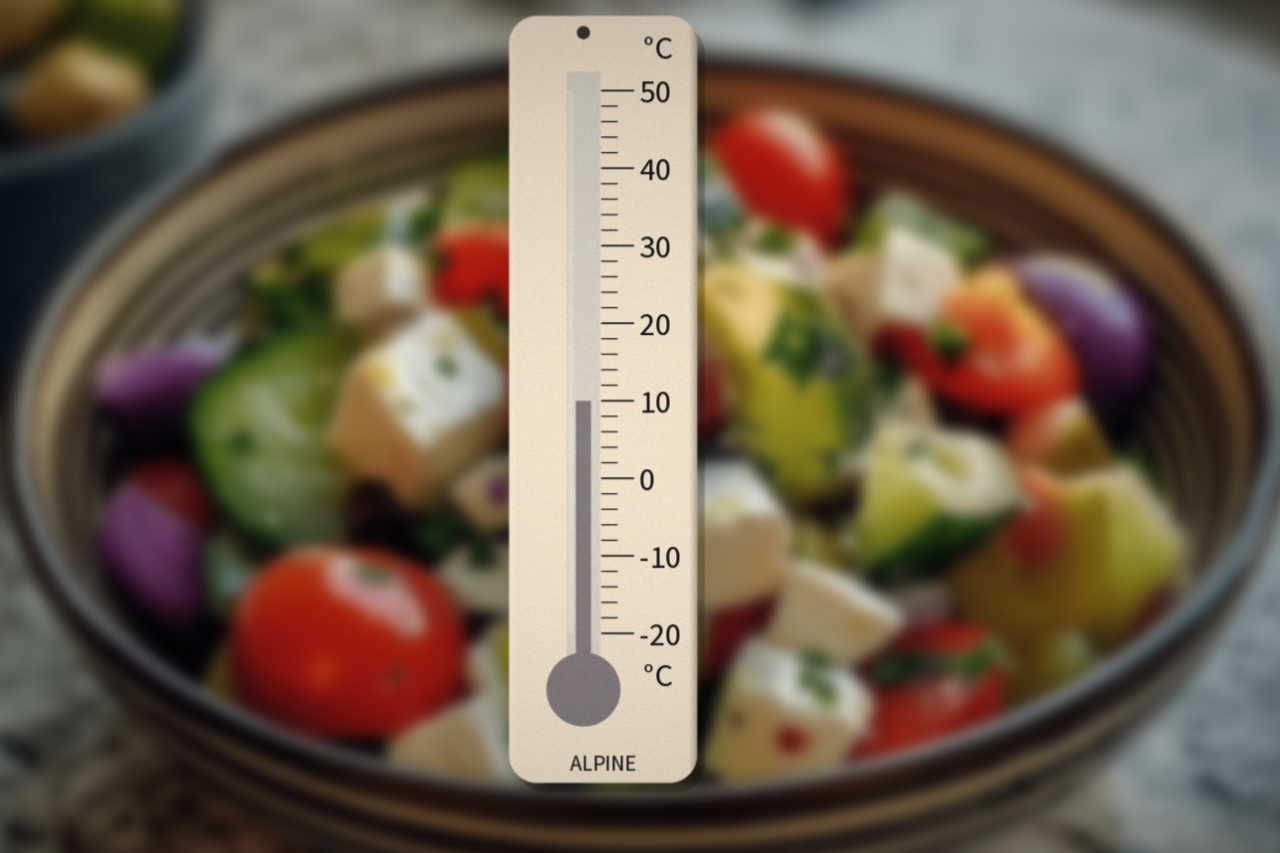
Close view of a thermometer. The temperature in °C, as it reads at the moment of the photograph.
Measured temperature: 10 °C
